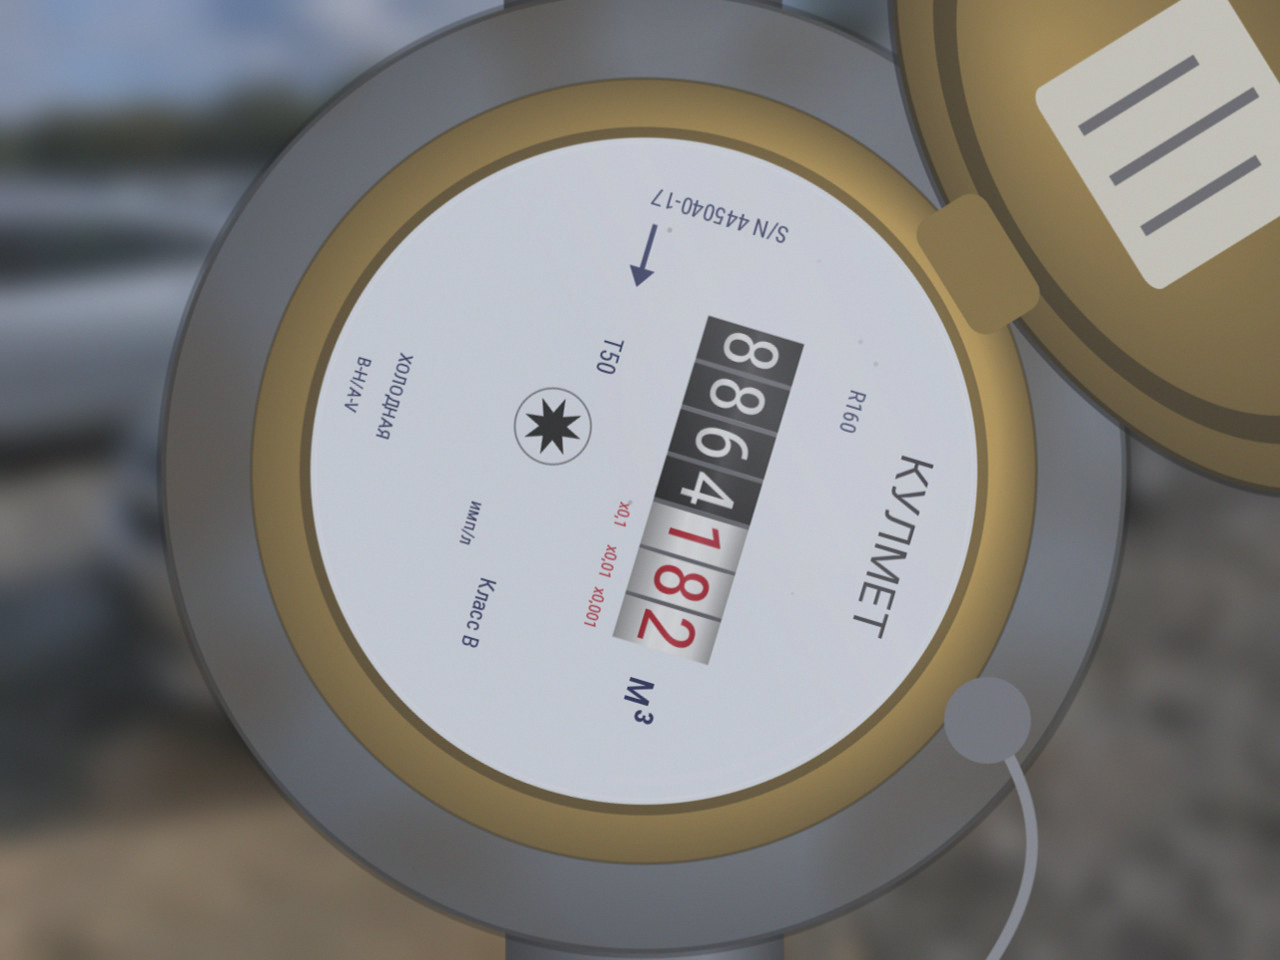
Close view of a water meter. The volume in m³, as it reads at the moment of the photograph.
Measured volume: 8864.182 m³
